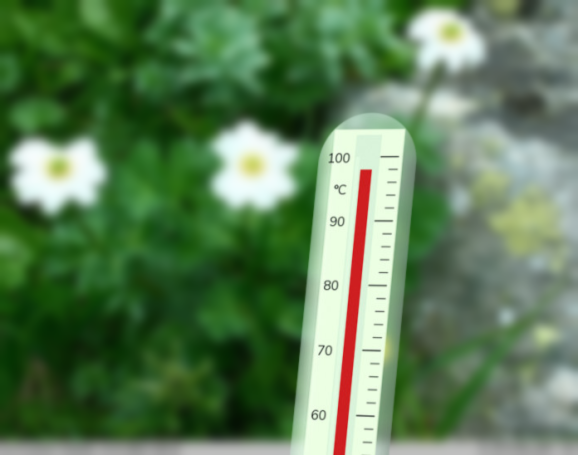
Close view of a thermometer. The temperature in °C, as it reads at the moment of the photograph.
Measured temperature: 98 °C
